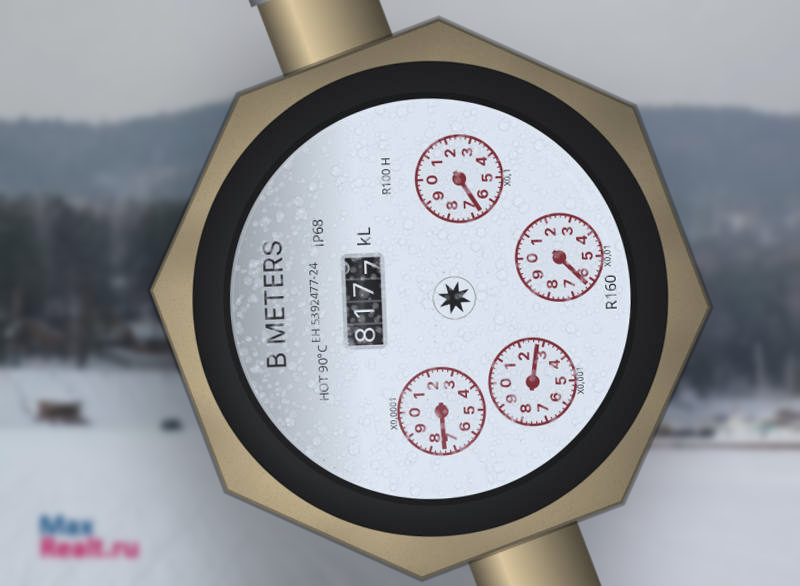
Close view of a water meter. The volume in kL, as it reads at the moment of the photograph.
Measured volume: 8176.6627 kL
